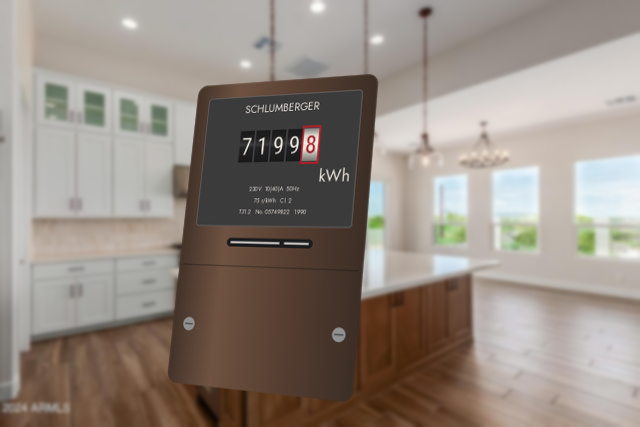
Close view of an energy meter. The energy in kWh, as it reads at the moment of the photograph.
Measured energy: 7199.8 kWh
